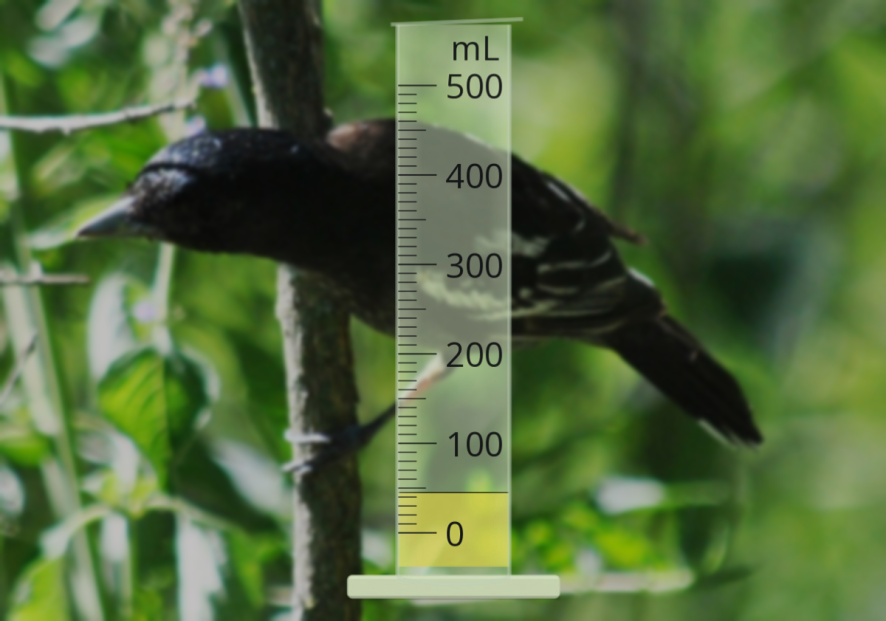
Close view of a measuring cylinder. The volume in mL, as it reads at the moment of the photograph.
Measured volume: 45 mL
